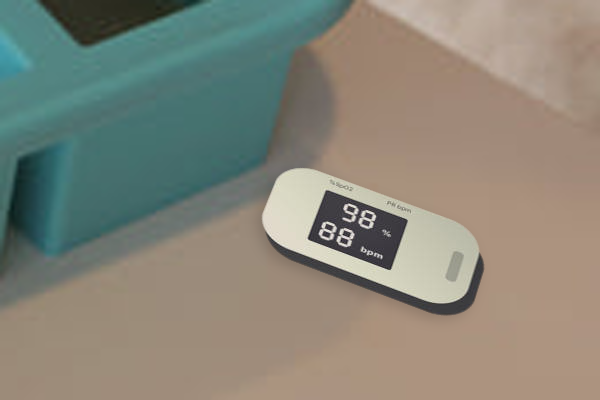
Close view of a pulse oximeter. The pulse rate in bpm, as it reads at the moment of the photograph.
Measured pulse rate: 88 bpm
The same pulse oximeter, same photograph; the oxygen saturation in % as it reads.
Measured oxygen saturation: 98 %
